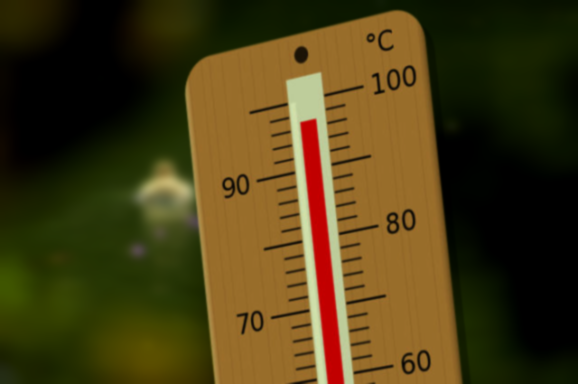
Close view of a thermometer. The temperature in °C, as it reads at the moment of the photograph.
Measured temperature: 97 °C
